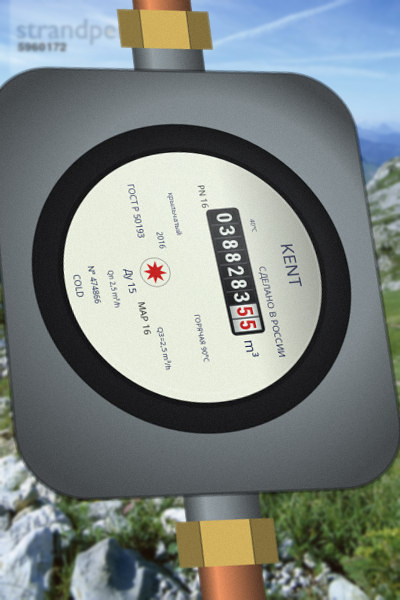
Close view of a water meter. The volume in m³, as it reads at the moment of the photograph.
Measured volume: 388283.55 m³
